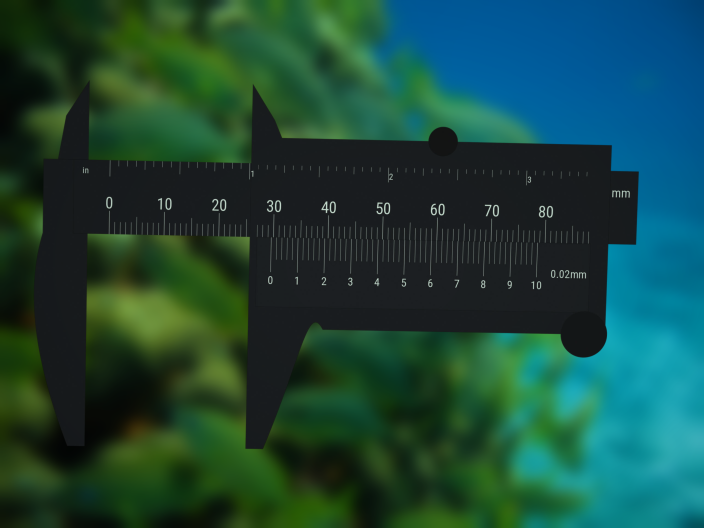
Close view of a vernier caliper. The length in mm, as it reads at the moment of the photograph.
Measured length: 29.6 mm
